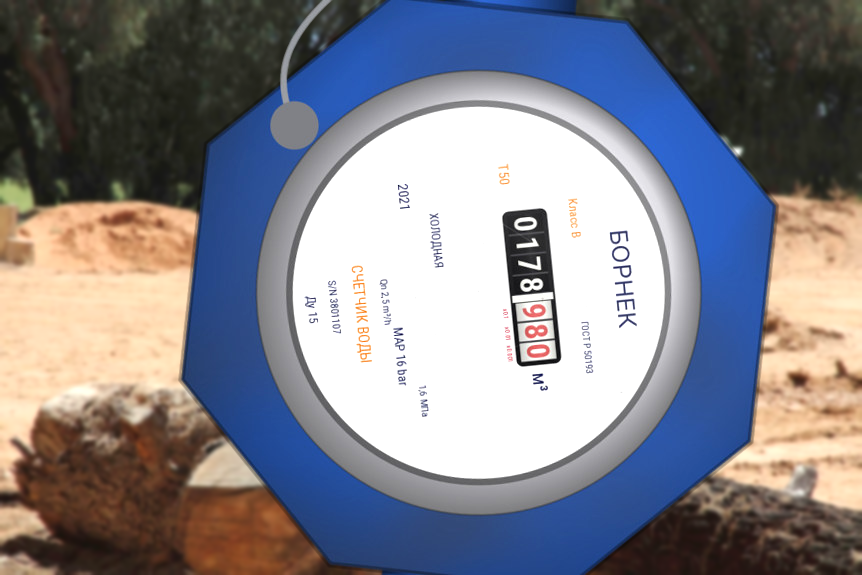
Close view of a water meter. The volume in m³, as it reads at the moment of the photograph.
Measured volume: 178.980 m³
